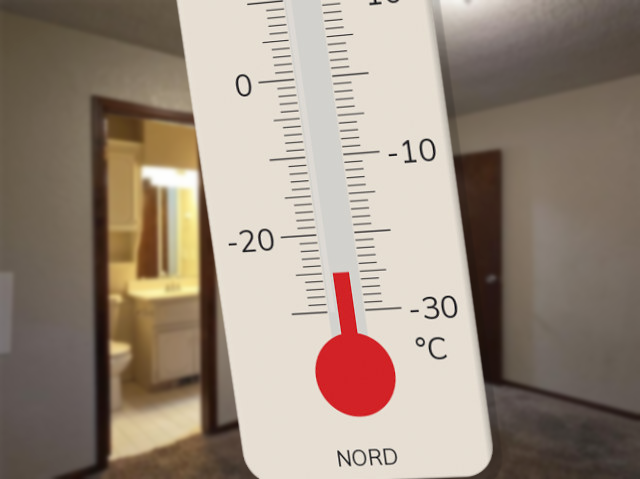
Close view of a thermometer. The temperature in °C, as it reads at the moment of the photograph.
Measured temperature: -25 °C
